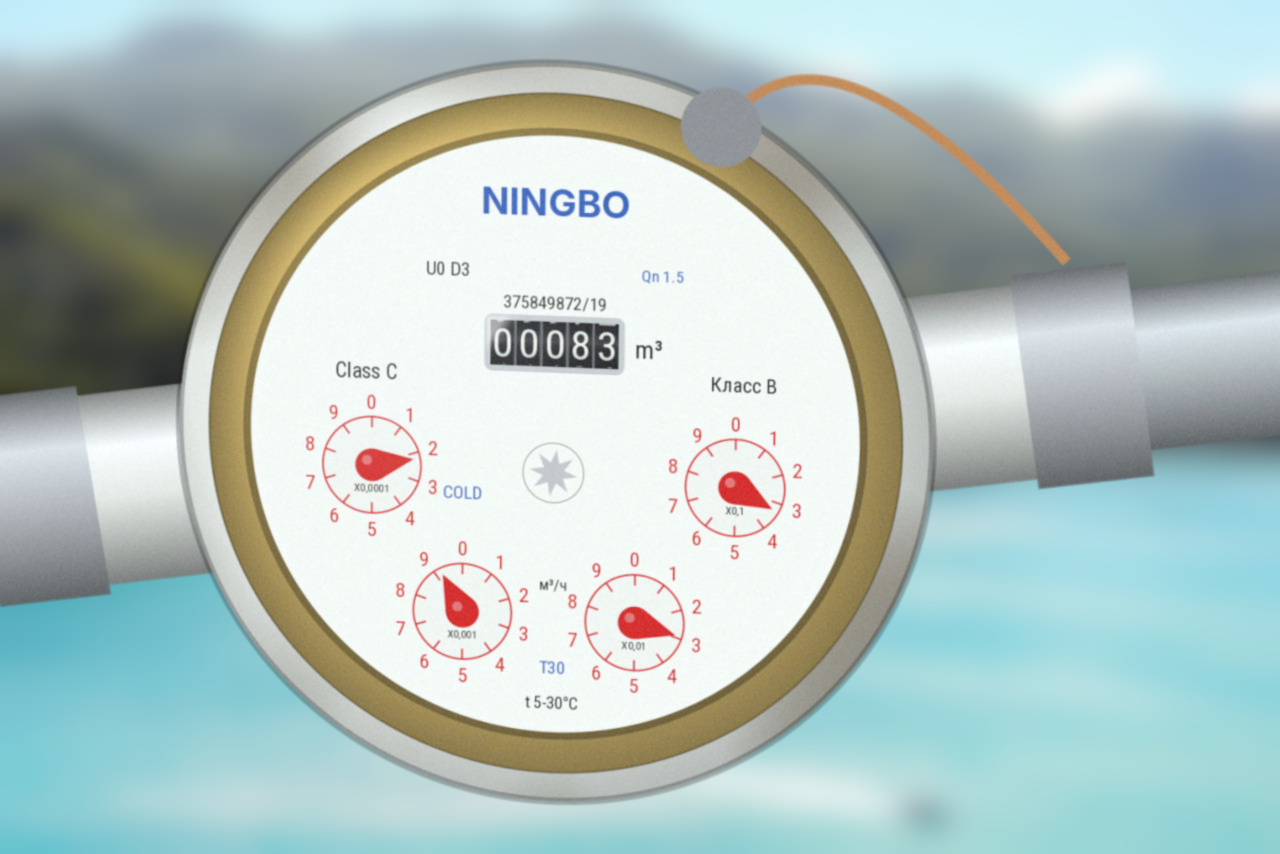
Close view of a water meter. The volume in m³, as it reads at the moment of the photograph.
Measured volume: 83.3292 m³
